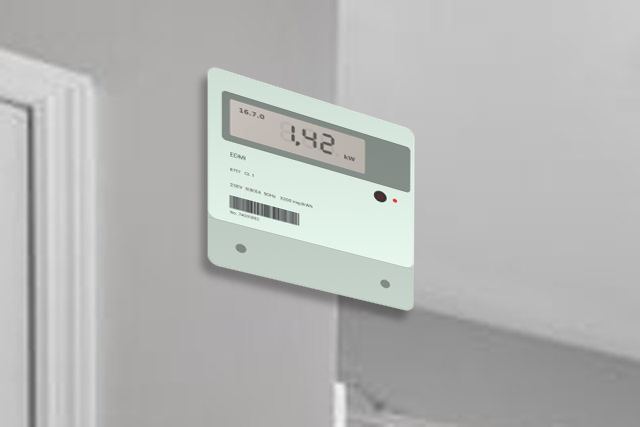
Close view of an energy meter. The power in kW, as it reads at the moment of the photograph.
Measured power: 1.42 kW
